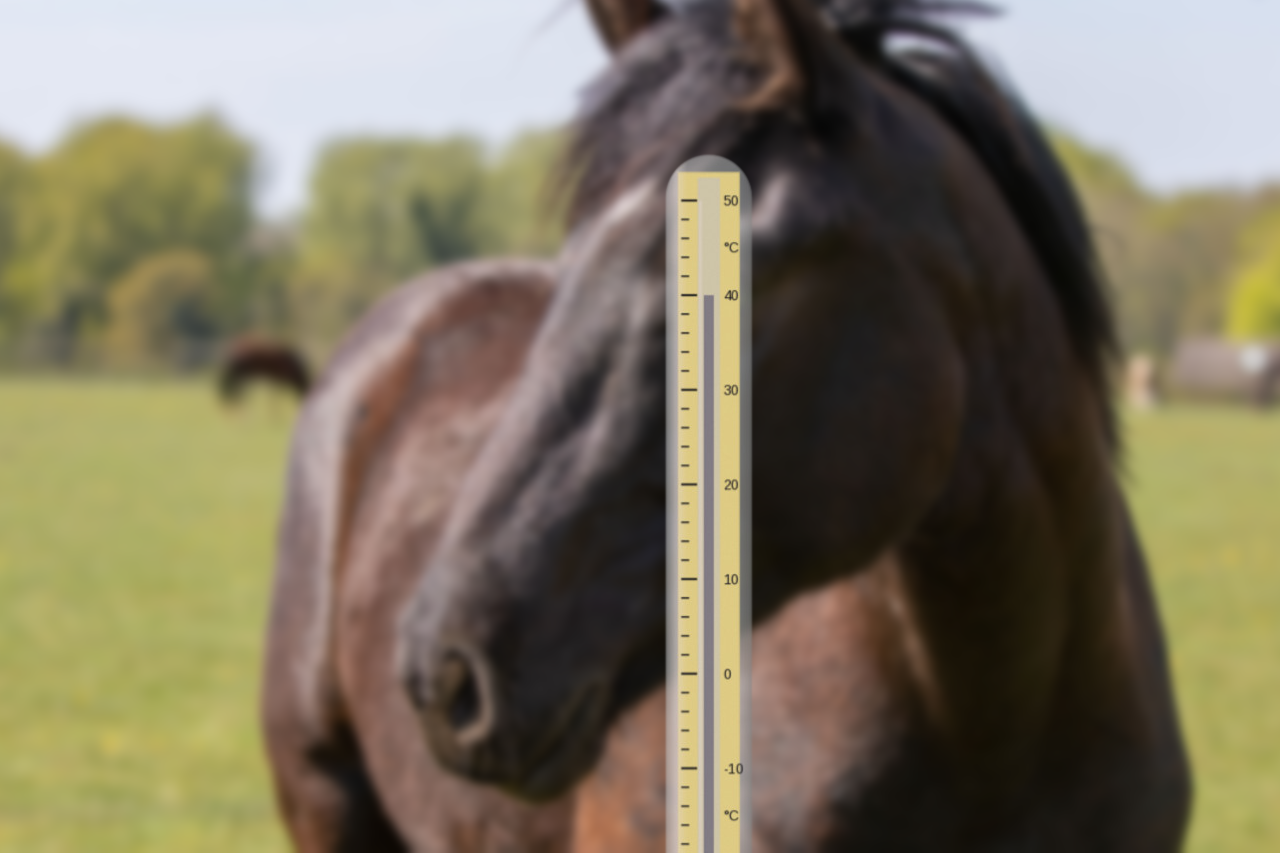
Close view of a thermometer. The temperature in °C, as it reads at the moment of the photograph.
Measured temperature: 40 °C
